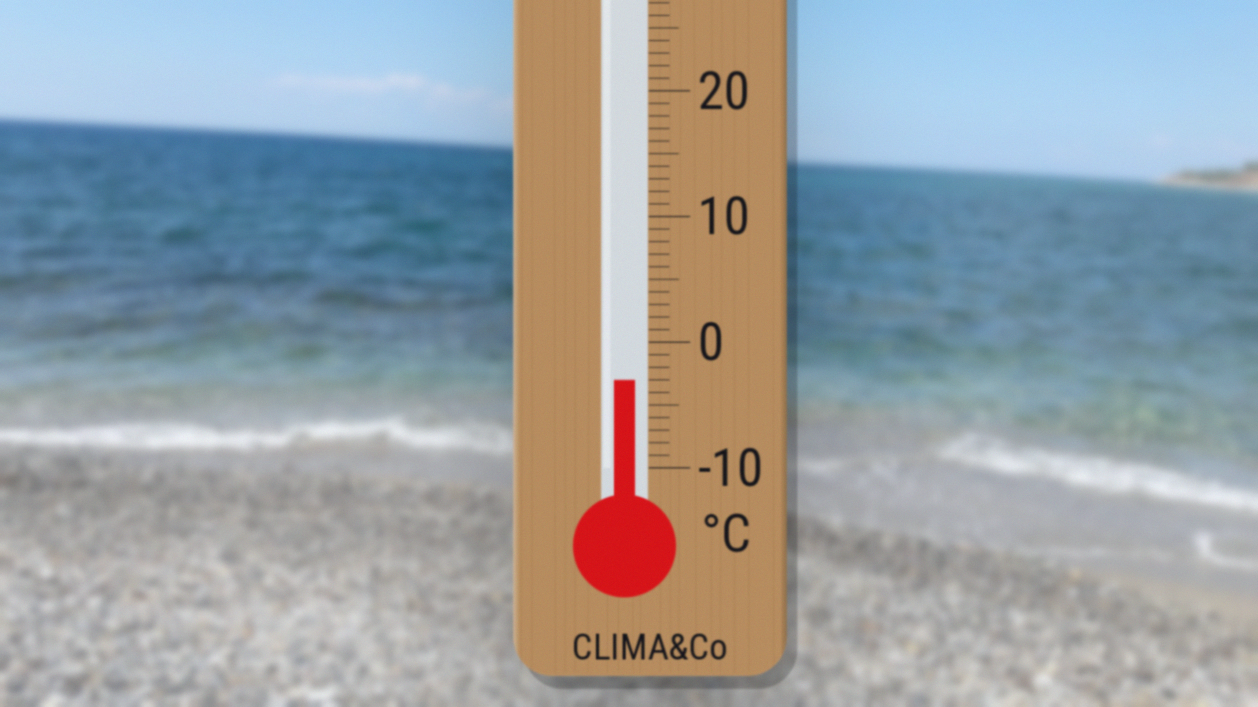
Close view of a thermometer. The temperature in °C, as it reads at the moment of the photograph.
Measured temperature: -3 °C
